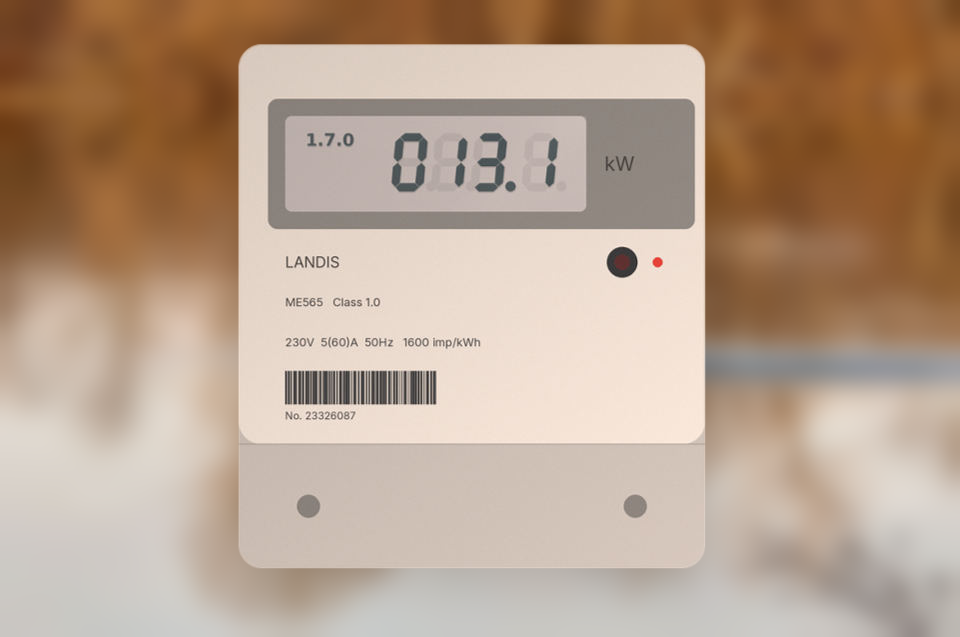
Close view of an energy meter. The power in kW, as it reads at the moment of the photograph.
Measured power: 13.1 kW
